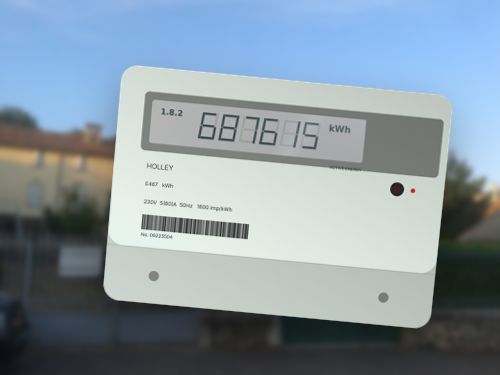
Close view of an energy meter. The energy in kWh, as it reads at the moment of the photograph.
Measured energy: 687615 kWh
